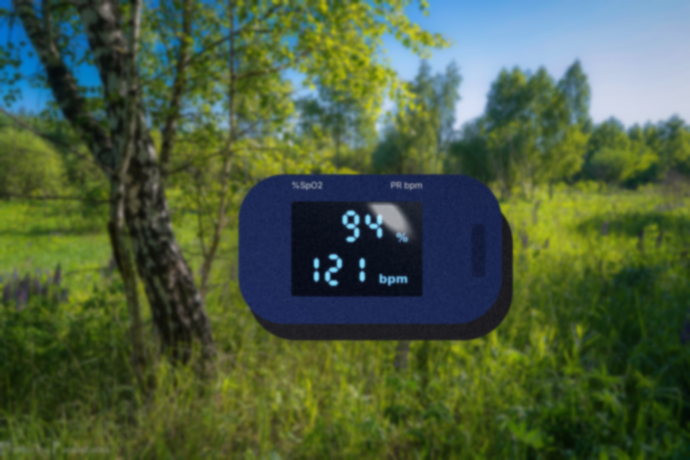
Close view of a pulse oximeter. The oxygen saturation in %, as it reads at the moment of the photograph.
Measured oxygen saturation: 94 %
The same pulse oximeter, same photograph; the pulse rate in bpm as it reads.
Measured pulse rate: 121 bpm
